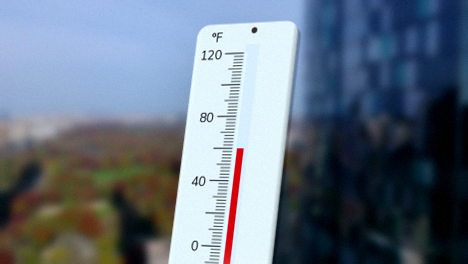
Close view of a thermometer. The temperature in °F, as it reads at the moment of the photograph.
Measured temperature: 60 °F
